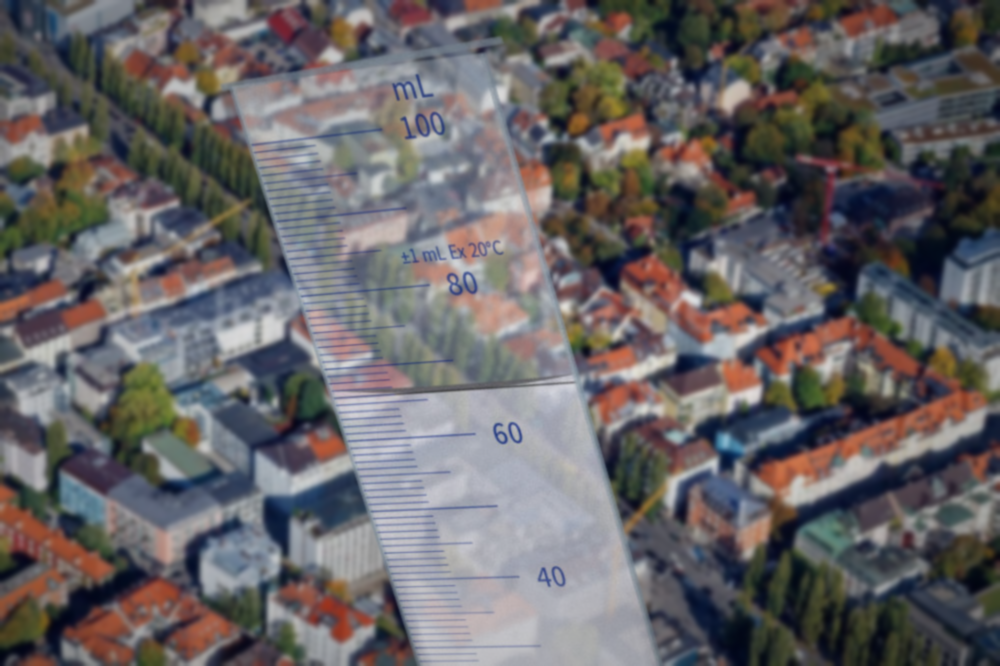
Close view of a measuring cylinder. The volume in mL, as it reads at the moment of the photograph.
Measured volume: 66 mL
